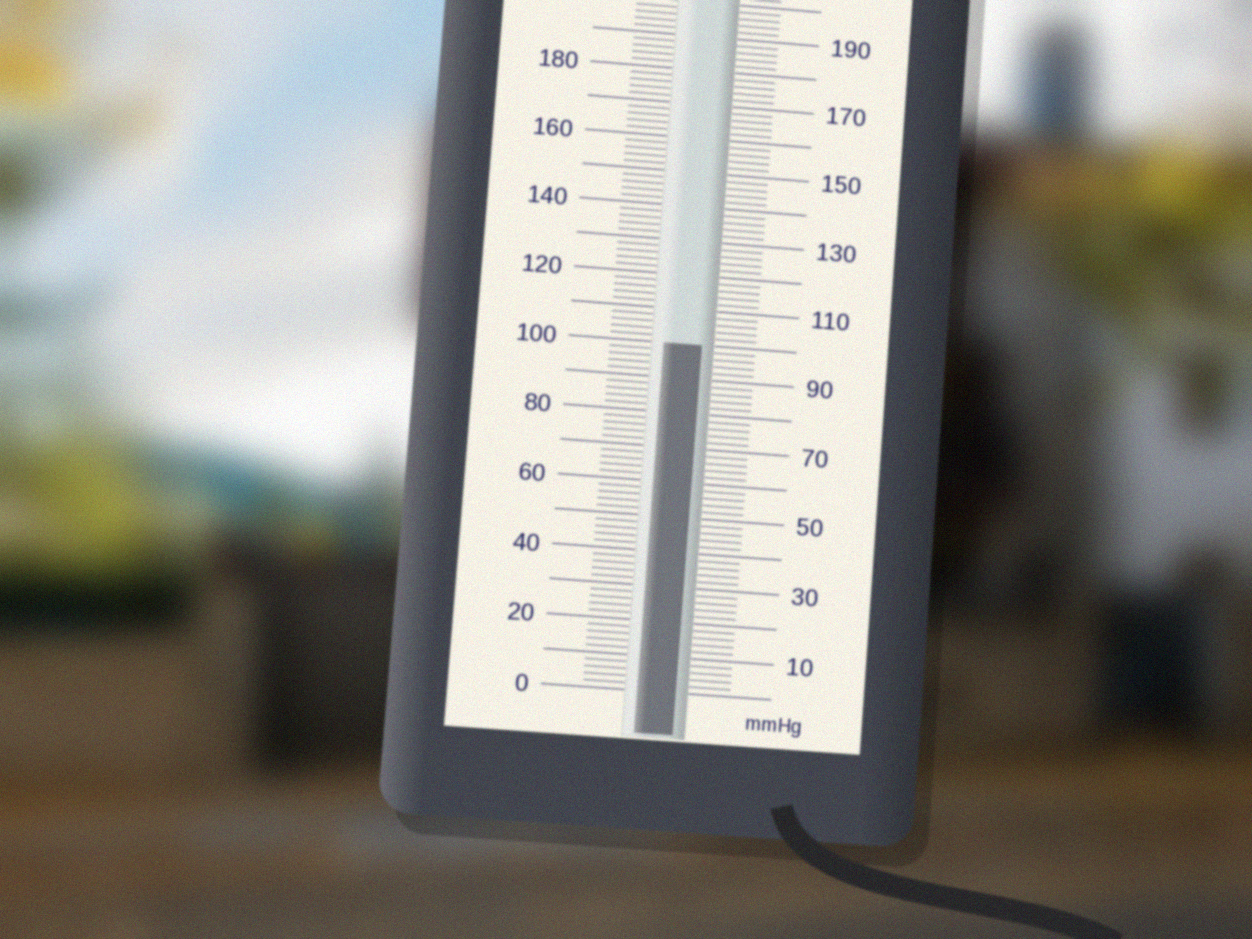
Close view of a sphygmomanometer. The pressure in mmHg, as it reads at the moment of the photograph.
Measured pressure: 100 mmHg
